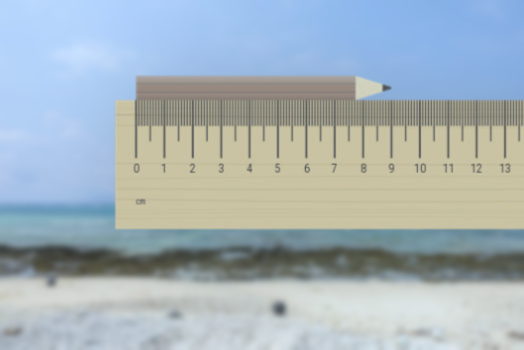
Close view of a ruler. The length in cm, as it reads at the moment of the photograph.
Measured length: 9 cm
